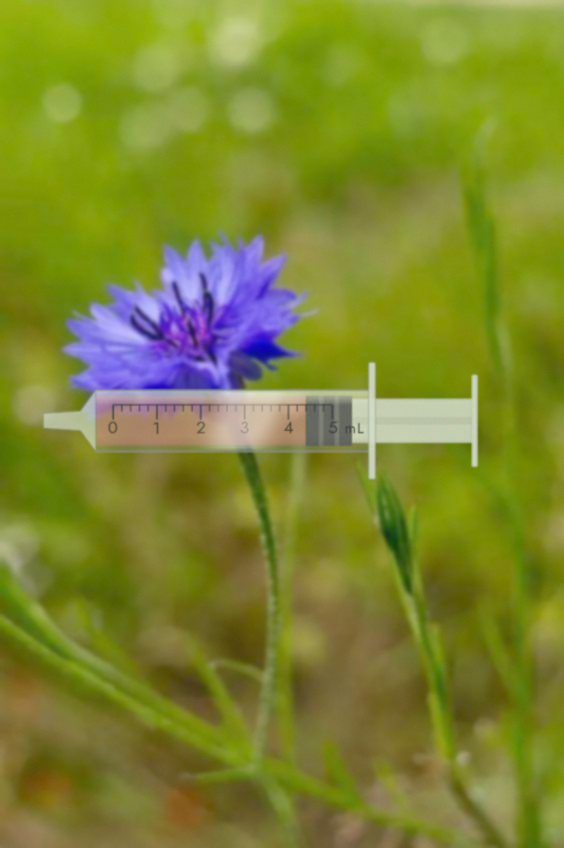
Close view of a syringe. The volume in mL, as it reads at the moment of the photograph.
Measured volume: 4.4 mL
